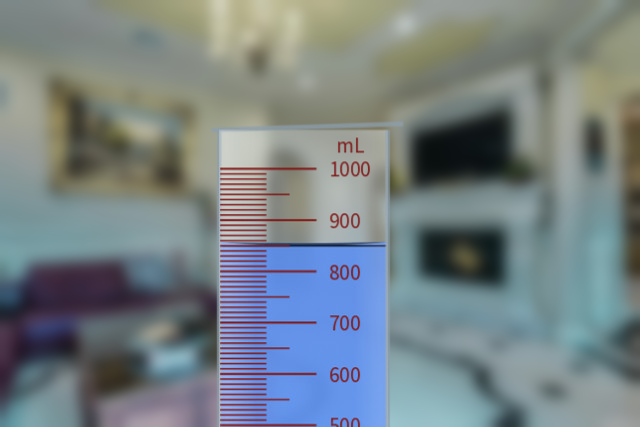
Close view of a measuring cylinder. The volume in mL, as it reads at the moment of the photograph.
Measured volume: 850 mL
